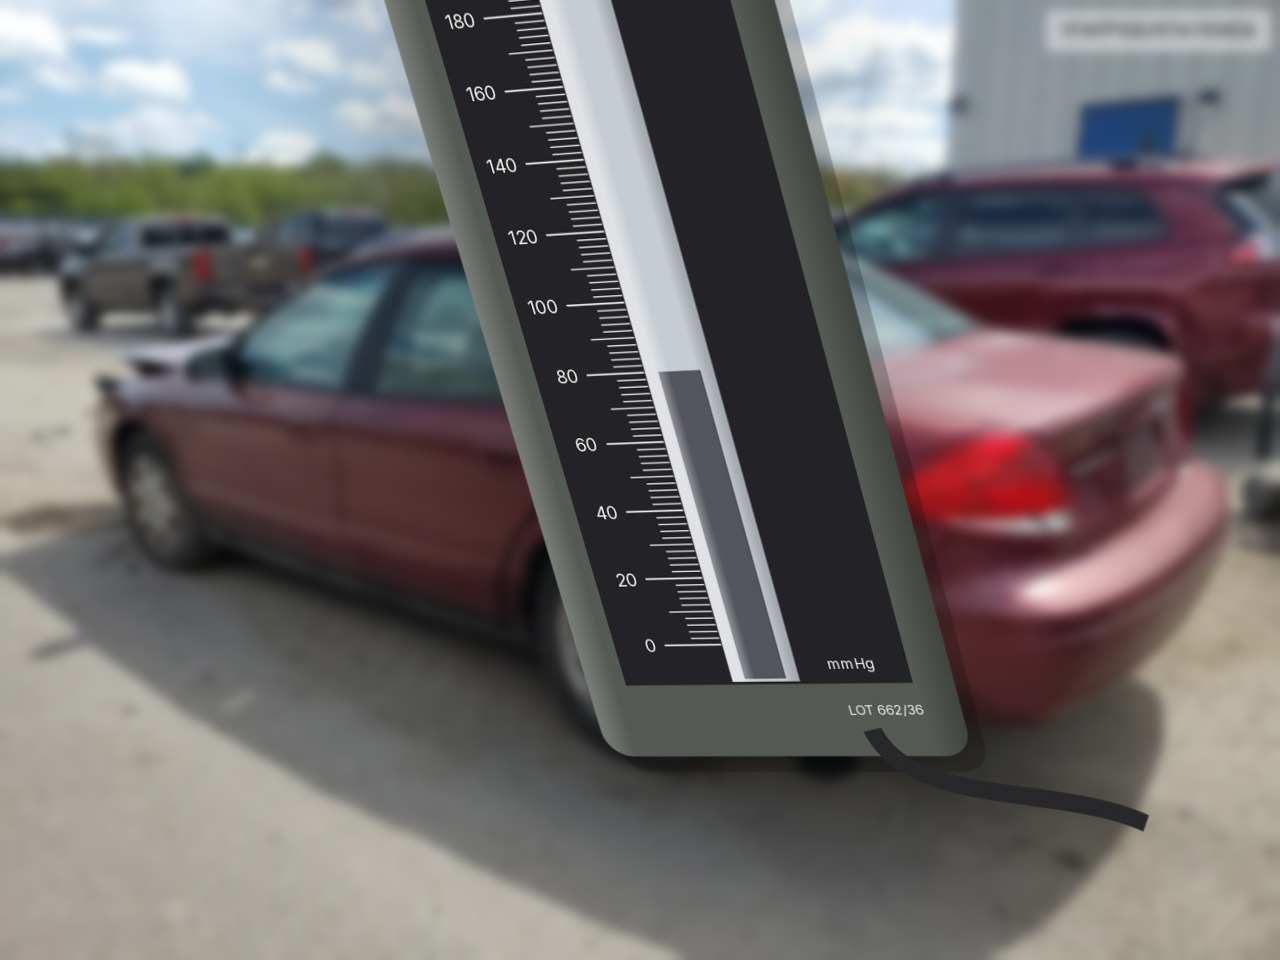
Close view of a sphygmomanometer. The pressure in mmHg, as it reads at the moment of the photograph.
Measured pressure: 80 mmHg
